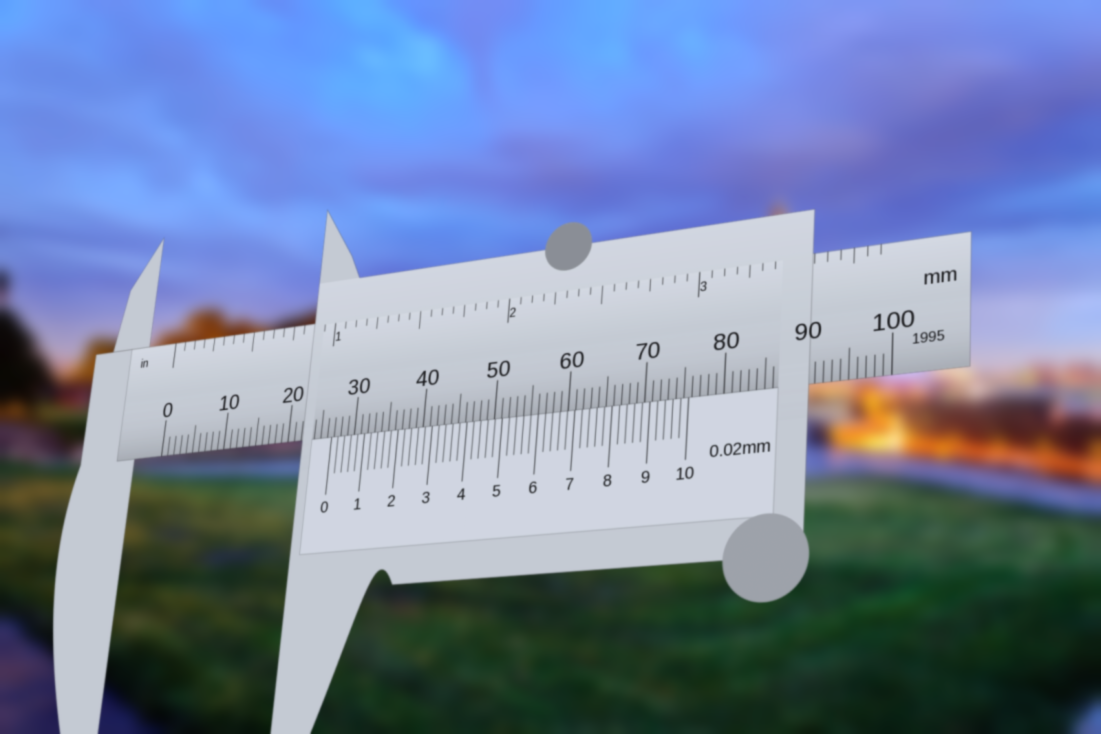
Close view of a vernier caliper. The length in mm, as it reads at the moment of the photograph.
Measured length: 26.6 mm
